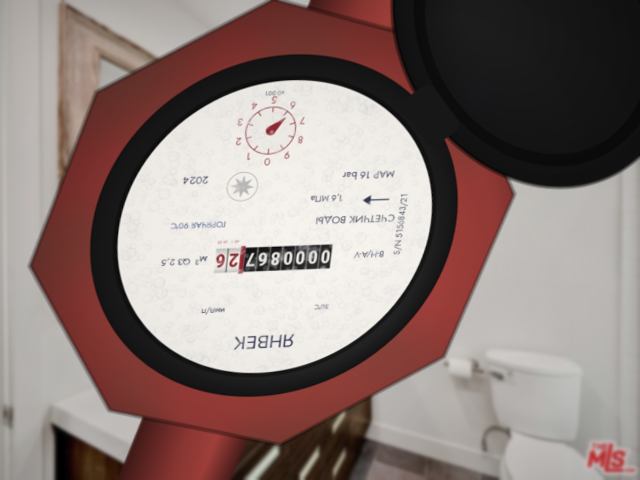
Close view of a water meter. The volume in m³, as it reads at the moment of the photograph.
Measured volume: 867.266 m³
